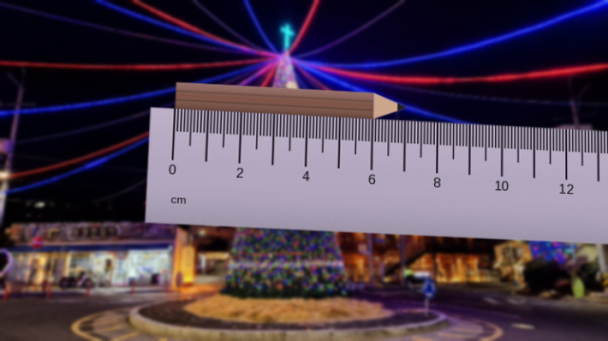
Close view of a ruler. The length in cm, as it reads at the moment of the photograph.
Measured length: 7 cm
